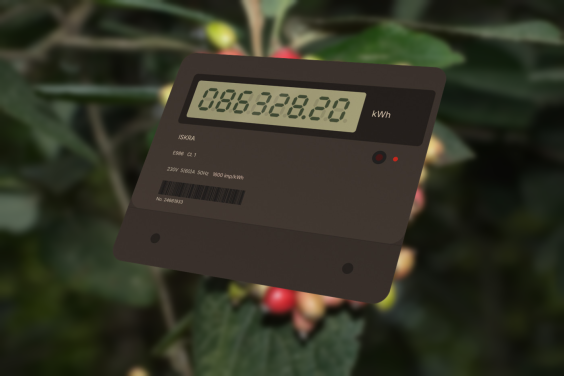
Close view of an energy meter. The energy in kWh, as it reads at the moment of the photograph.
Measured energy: 86328.20 kWh
